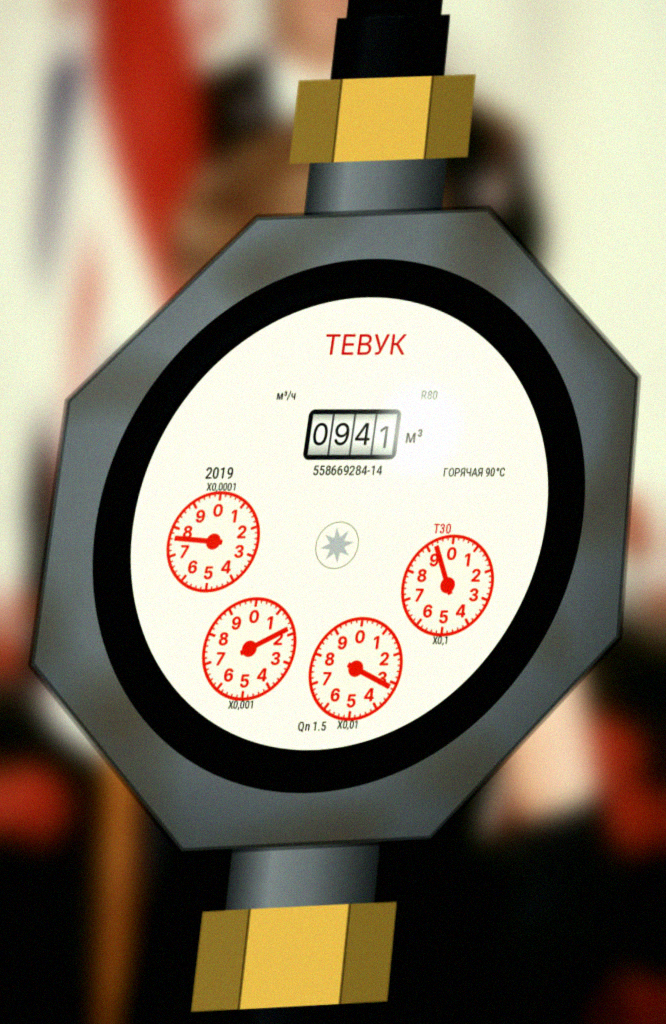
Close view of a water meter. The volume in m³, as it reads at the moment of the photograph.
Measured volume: 940.9317 m³
